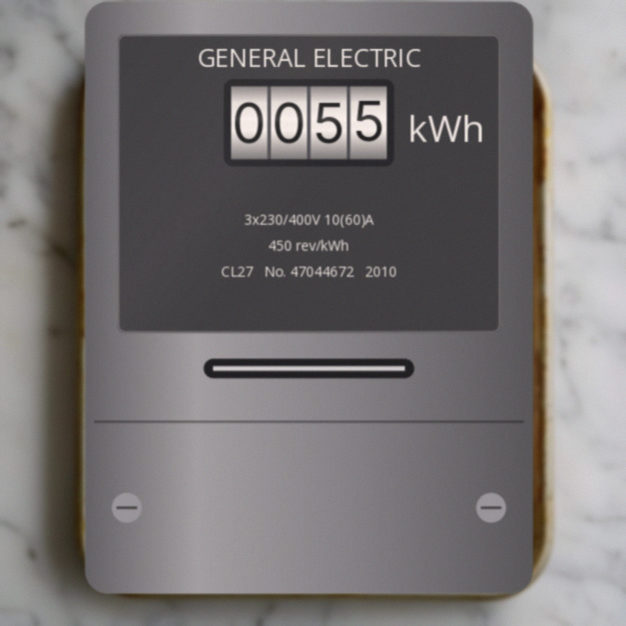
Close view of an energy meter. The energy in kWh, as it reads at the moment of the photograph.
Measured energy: 55 kWh
